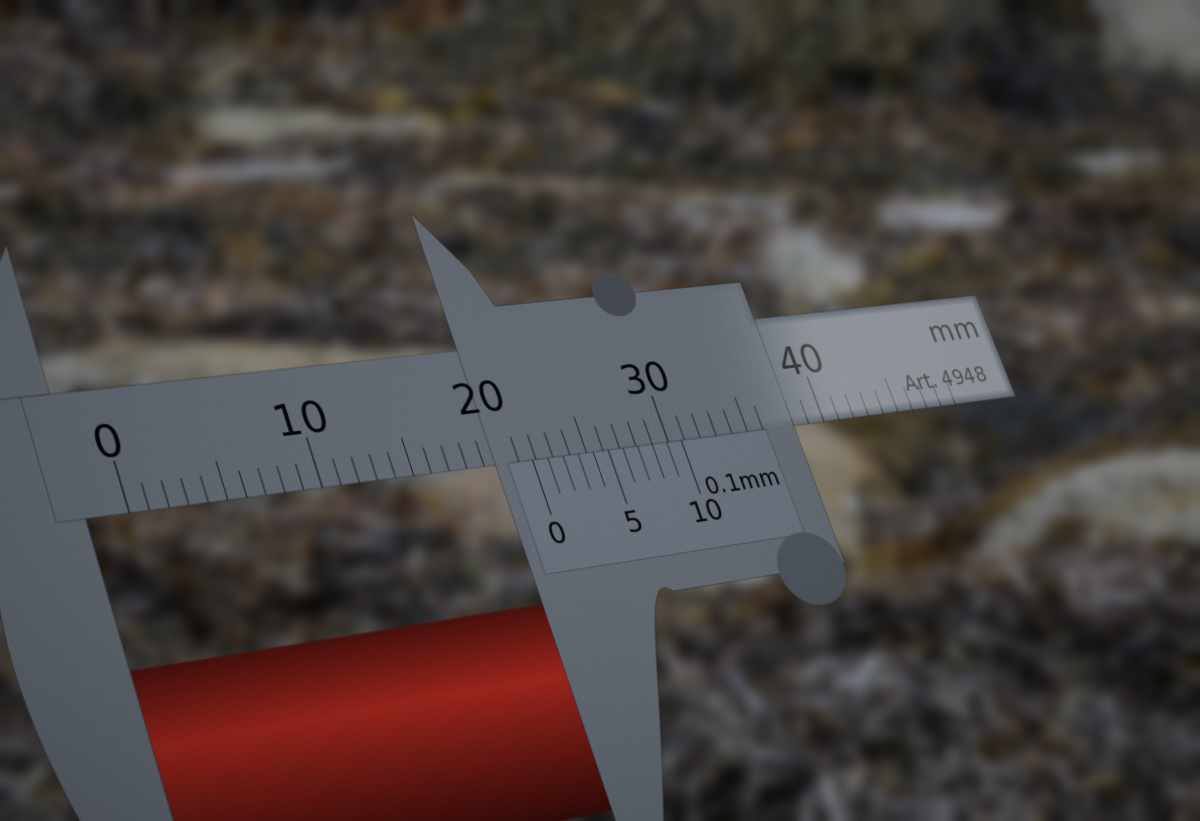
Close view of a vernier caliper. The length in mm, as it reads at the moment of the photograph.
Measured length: 21.8 mm
